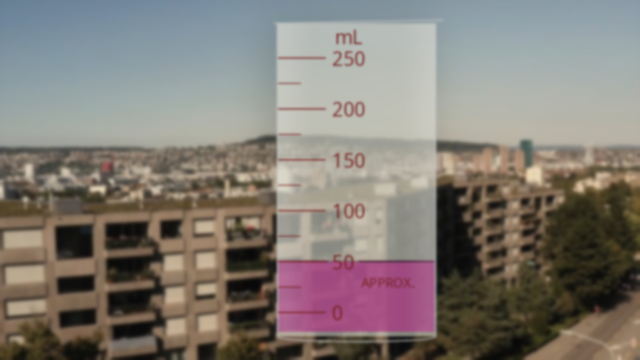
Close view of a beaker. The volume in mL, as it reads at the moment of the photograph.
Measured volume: 50 mL
